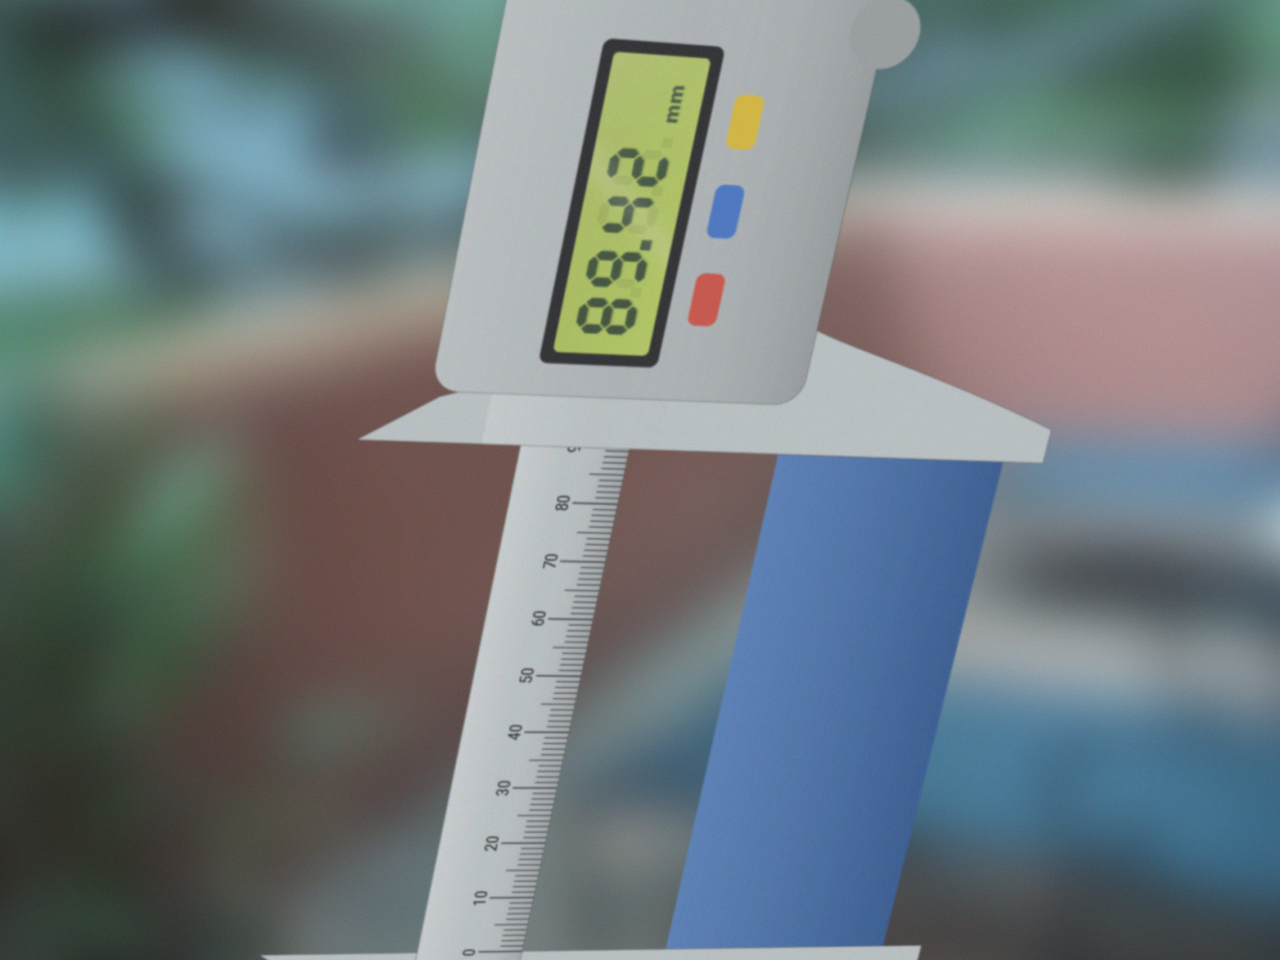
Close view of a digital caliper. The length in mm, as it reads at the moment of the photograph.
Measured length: 89.42 mm
